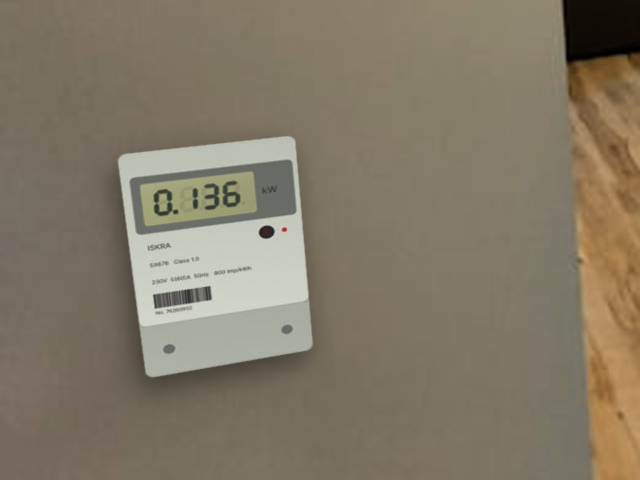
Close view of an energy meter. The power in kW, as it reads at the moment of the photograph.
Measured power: 0.136 kW
